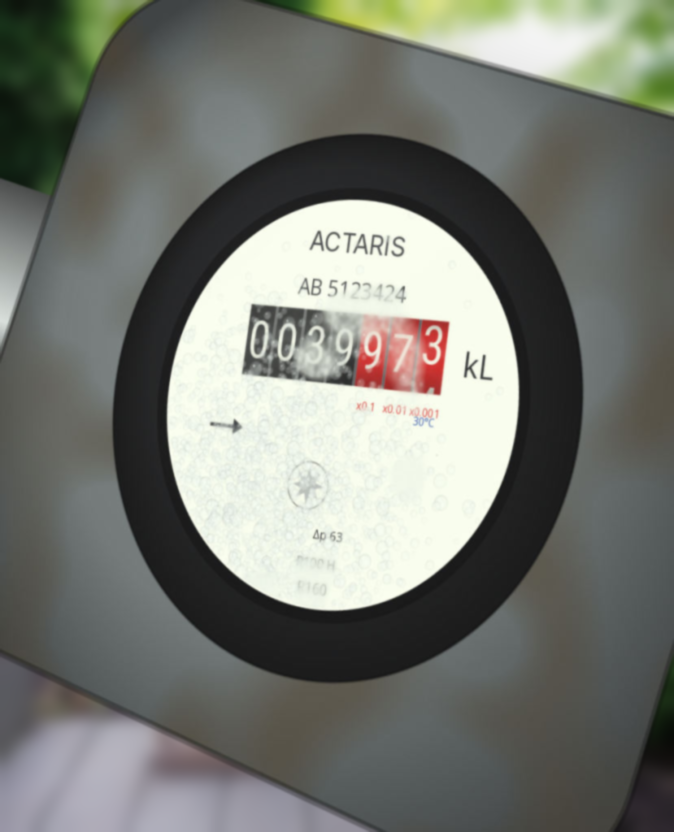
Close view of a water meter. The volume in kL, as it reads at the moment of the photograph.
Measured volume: 39.973 kL
